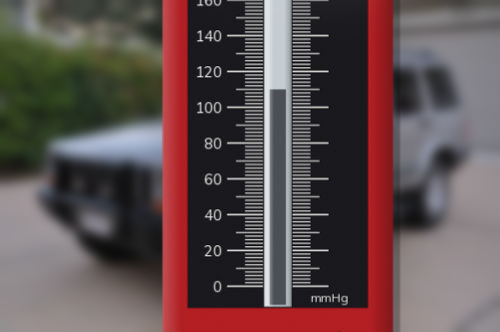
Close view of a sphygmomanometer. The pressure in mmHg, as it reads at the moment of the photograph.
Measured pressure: 110 mmHg
